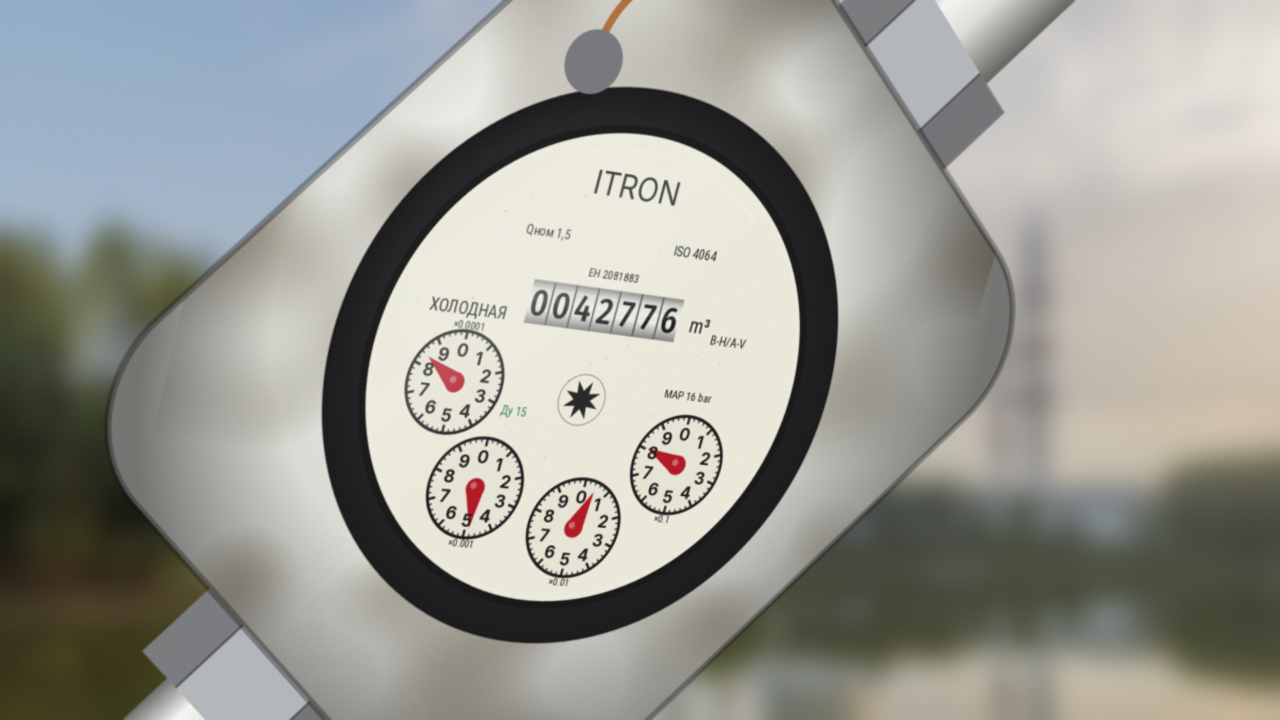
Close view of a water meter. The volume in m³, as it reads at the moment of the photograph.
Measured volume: 42776.8048 m³
